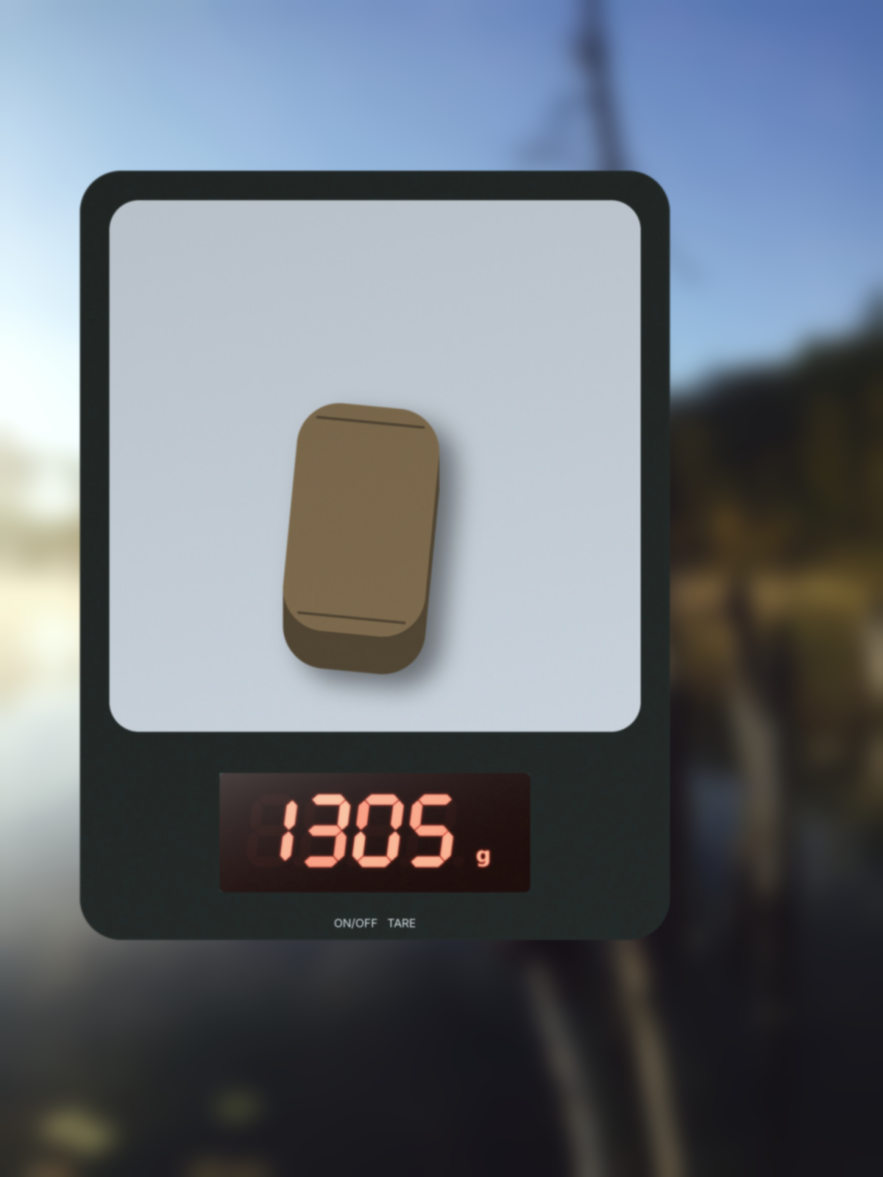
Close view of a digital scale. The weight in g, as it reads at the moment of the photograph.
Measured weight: 1305 g
